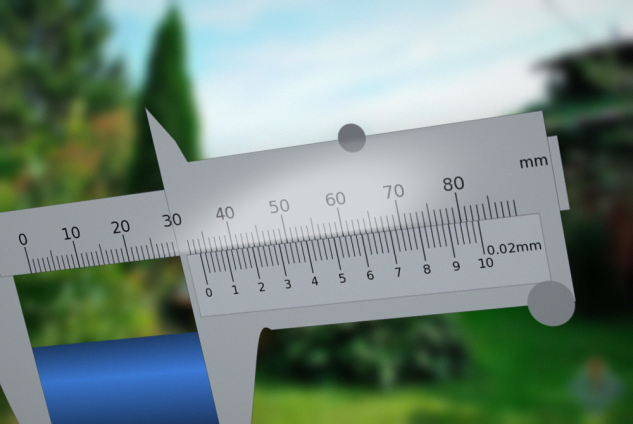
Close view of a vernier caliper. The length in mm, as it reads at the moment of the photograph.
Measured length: 33.8 mm
